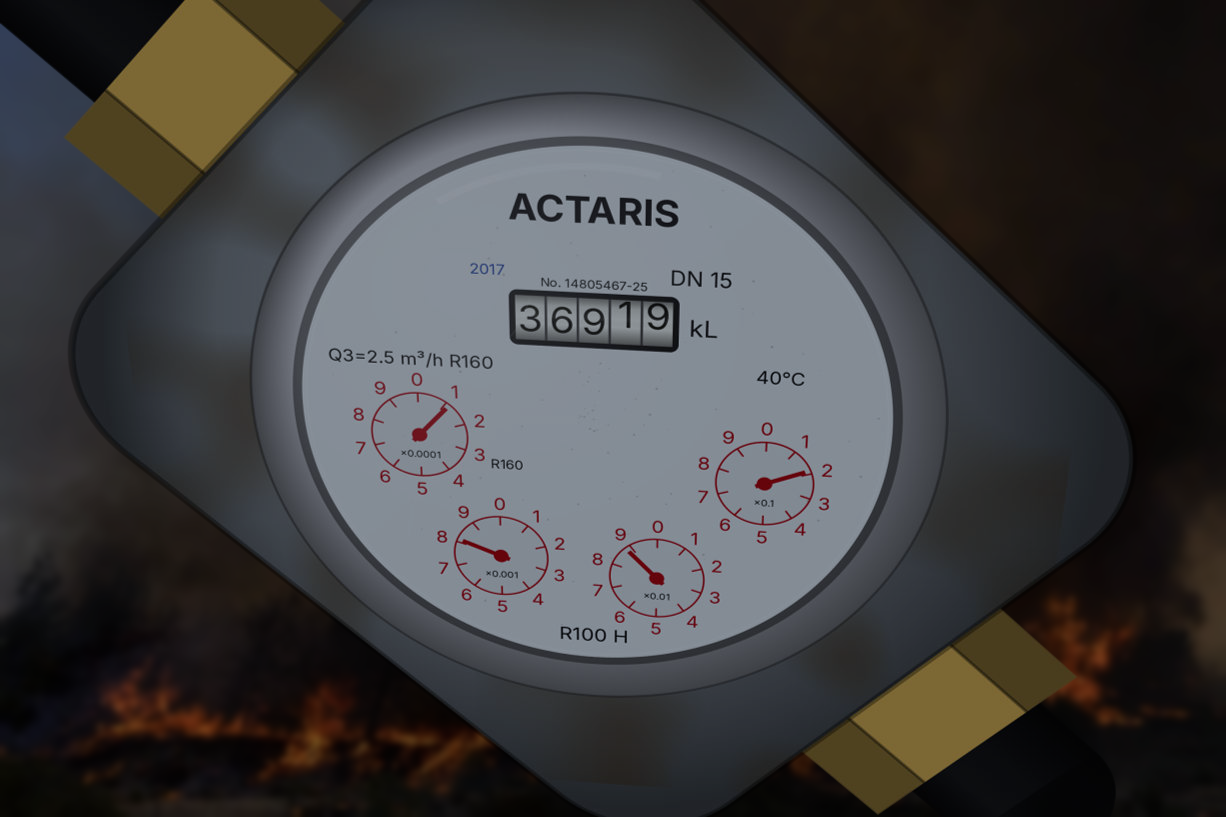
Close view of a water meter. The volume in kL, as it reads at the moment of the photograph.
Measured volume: 36919.1881 kL
